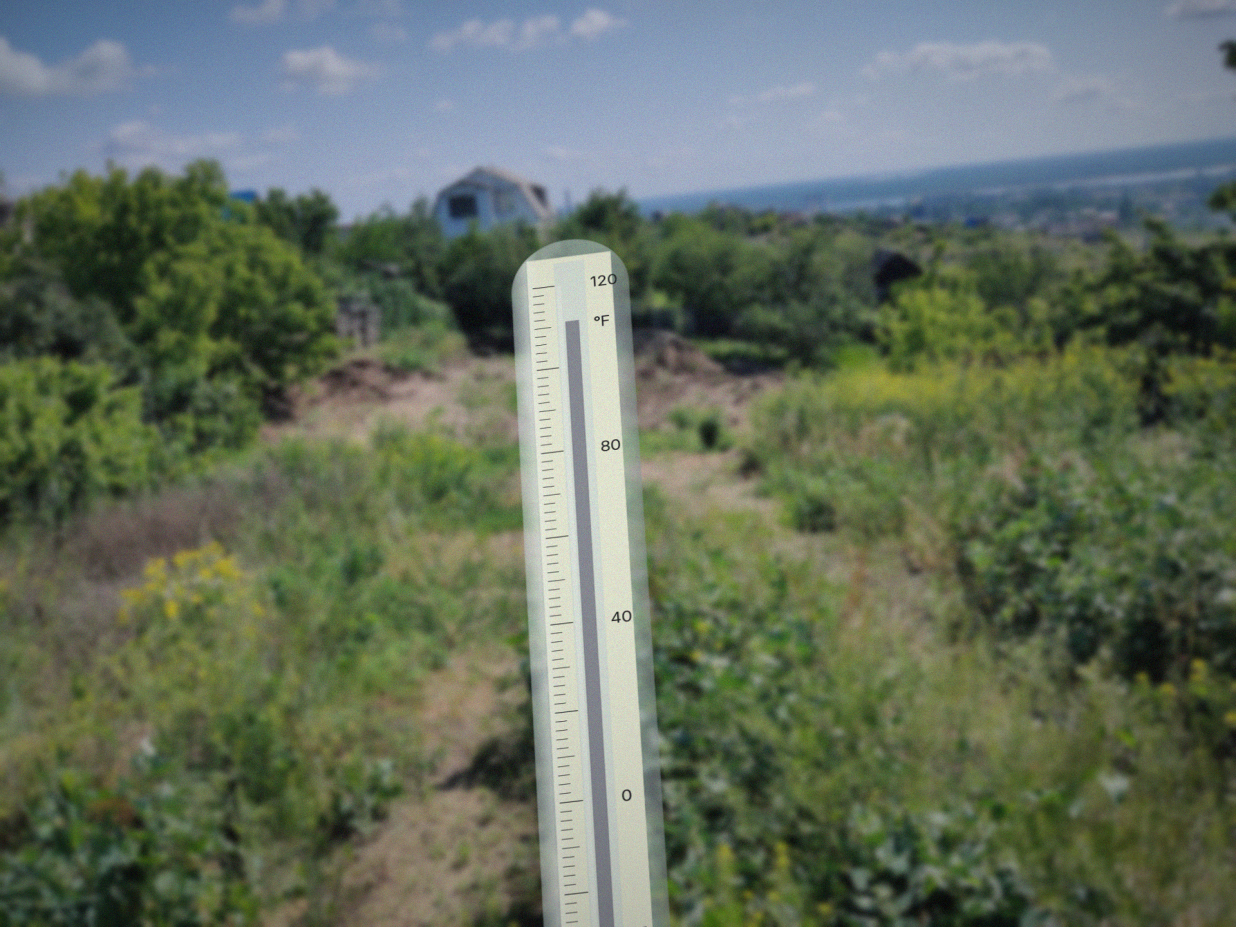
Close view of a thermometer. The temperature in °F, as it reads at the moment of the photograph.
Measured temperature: 111 °F
